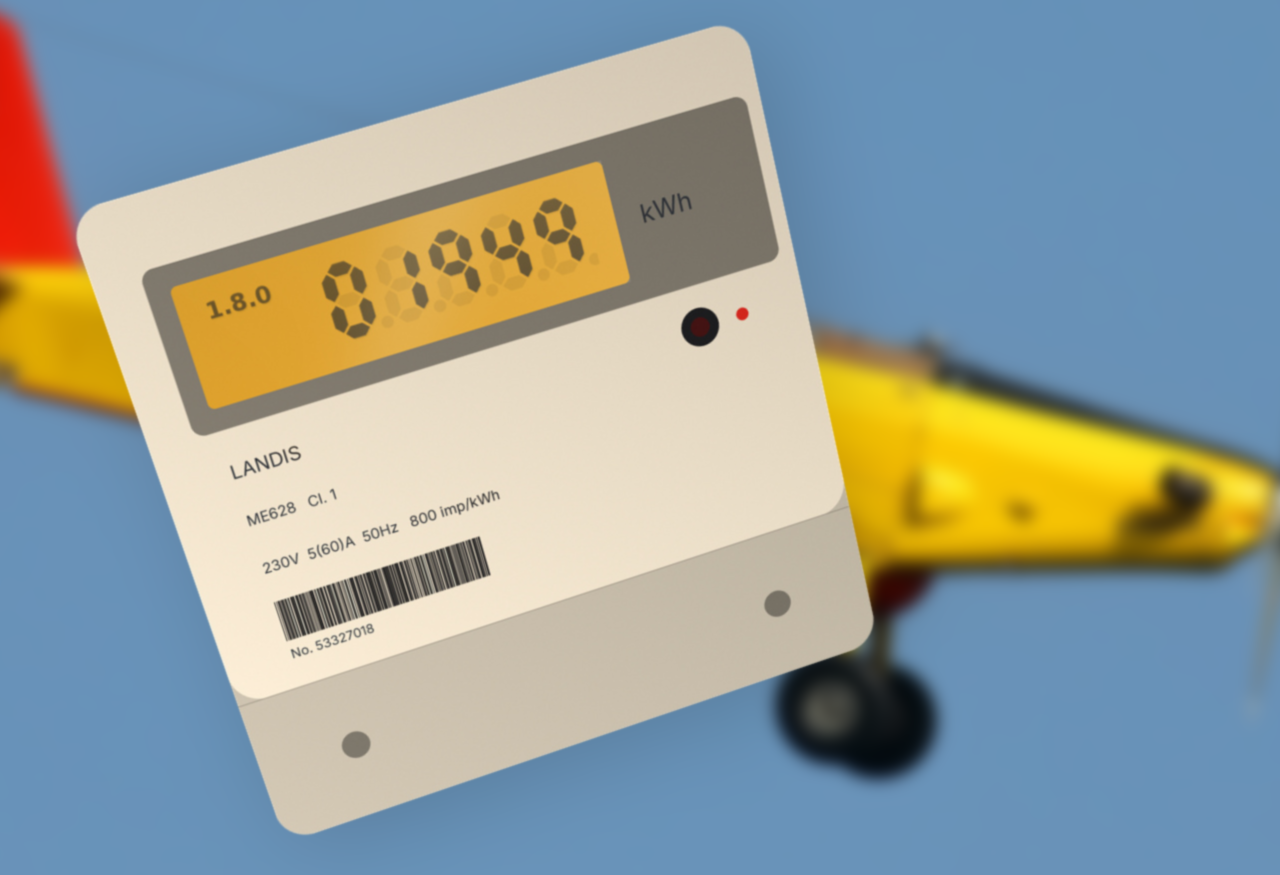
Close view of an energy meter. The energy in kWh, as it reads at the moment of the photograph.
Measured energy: 1949 kWh
